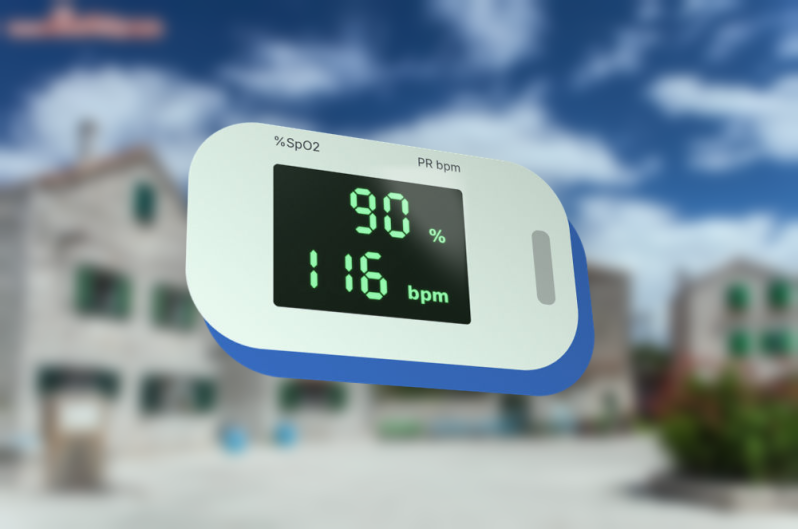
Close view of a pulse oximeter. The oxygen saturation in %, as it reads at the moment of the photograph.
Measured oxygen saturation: 90 %
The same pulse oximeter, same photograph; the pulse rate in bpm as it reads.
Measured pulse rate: 116 bpm
